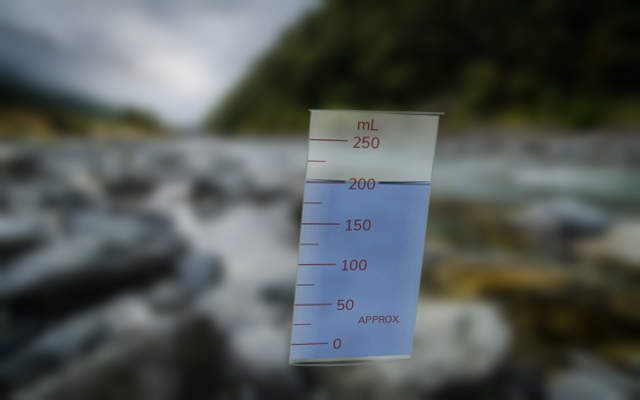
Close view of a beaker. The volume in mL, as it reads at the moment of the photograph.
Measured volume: 200 mL
